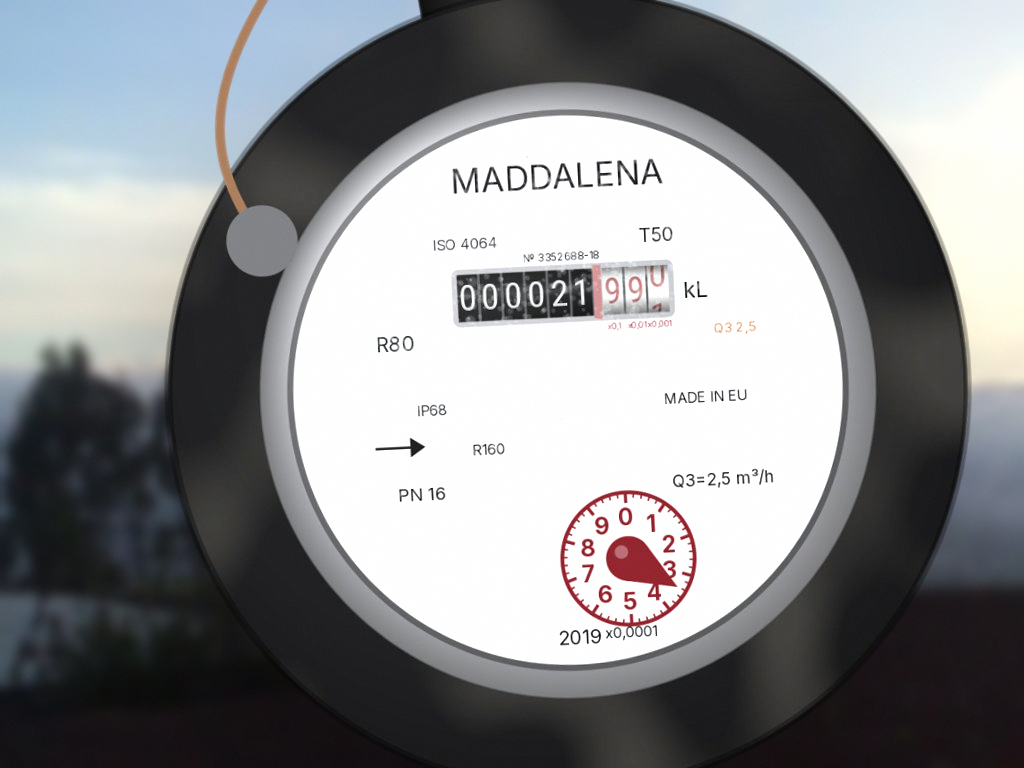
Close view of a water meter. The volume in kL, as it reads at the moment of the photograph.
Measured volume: 21.9903 kL
